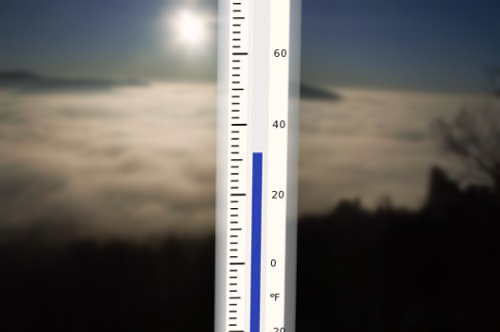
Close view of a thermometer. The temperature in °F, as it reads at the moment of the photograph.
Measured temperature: 32 °F
